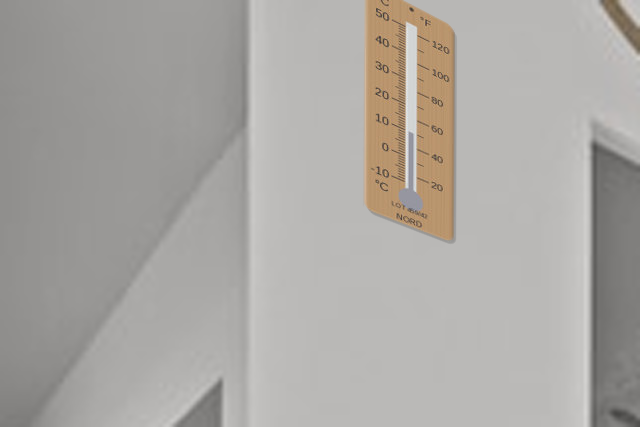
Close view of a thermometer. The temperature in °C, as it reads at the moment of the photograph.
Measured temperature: 10 °C
